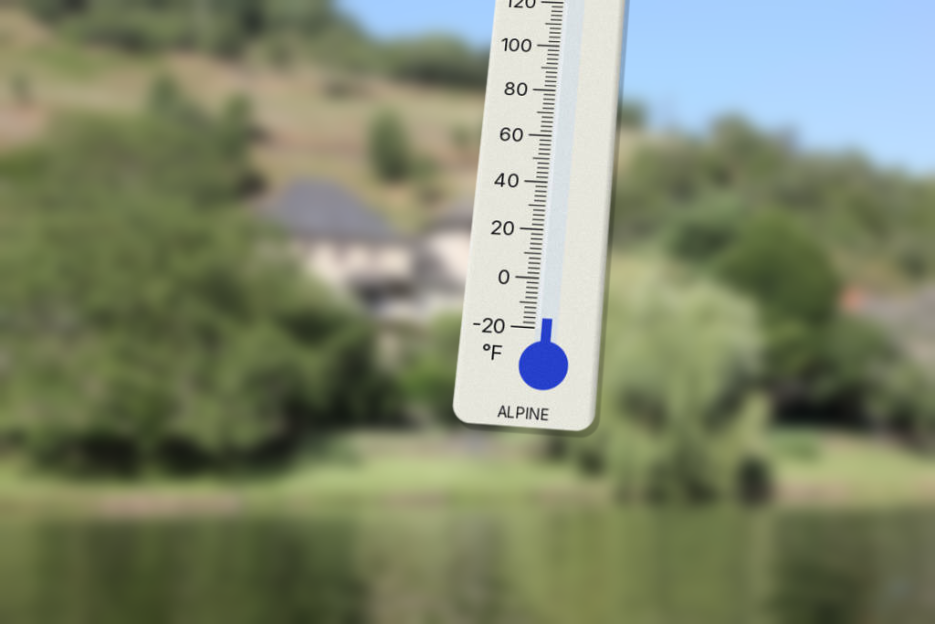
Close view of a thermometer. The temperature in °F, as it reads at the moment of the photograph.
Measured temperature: -16 °F
